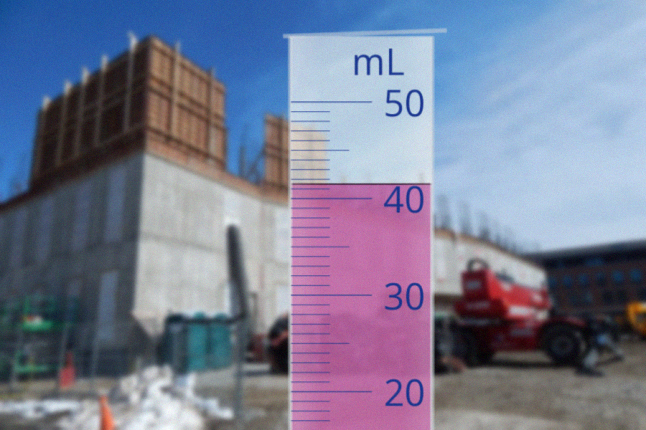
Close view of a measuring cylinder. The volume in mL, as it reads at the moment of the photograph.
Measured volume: 41.5 mL
